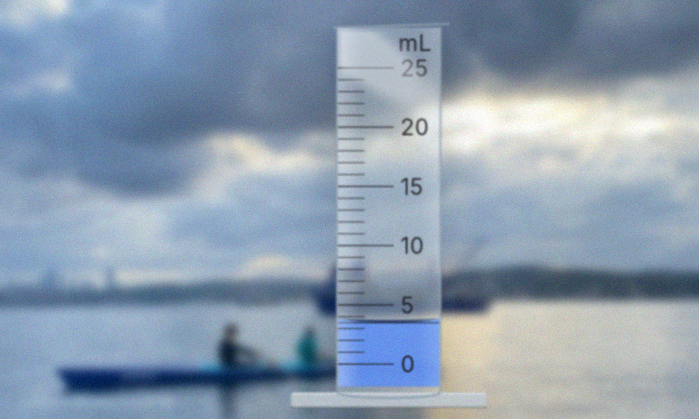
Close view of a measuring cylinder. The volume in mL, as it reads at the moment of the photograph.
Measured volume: 3.5 mL
